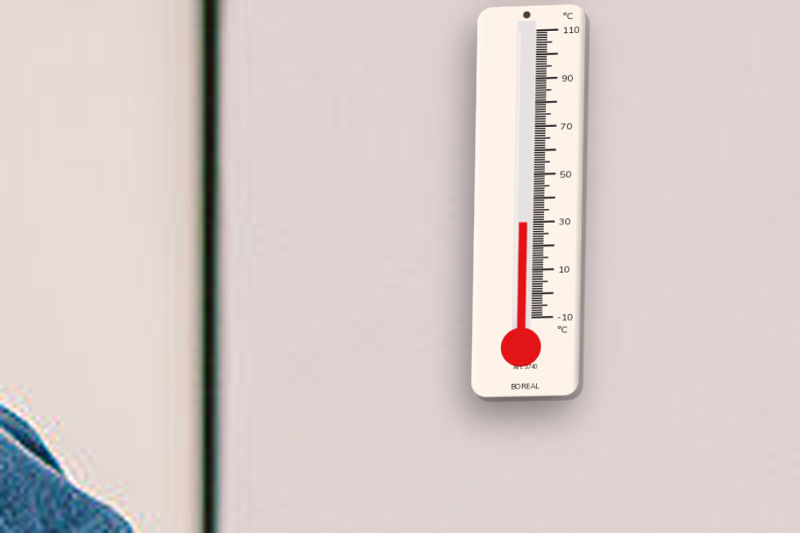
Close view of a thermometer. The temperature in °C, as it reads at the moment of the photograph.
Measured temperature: 30 °C
